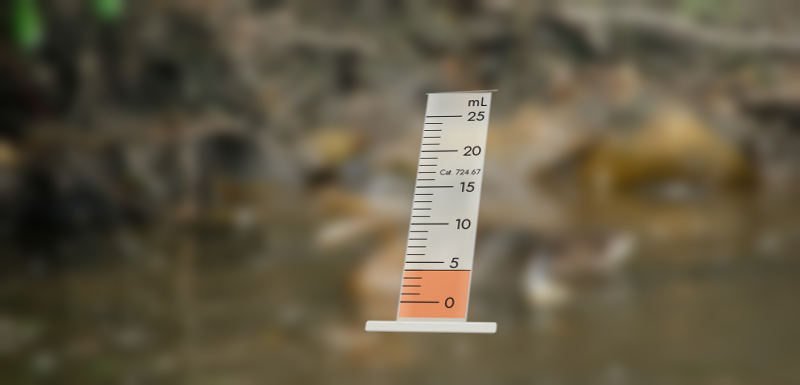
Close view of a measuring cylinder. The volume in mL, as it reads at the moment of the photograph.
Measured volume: 4 mL
